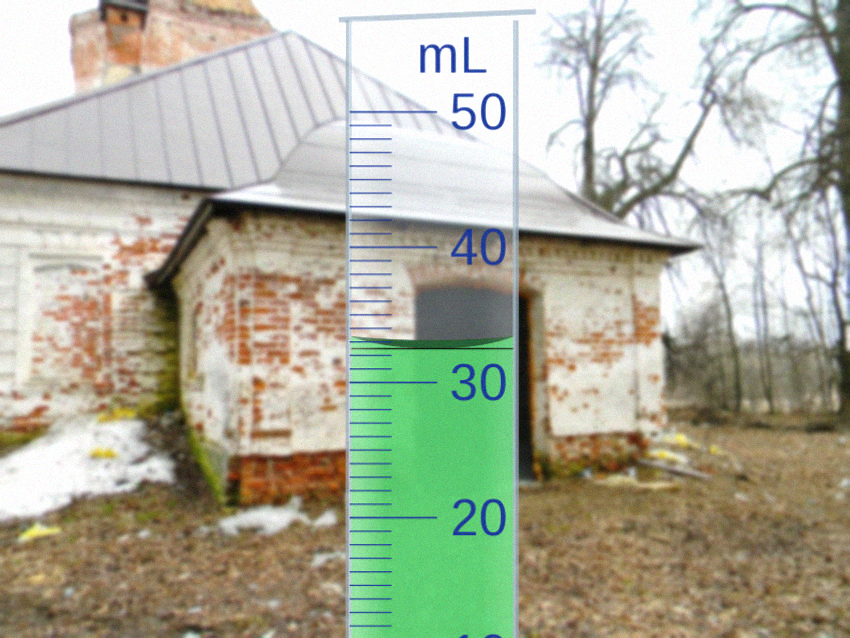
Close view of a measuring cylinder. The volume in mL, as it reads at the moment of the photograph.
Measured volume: 32.5 mL
